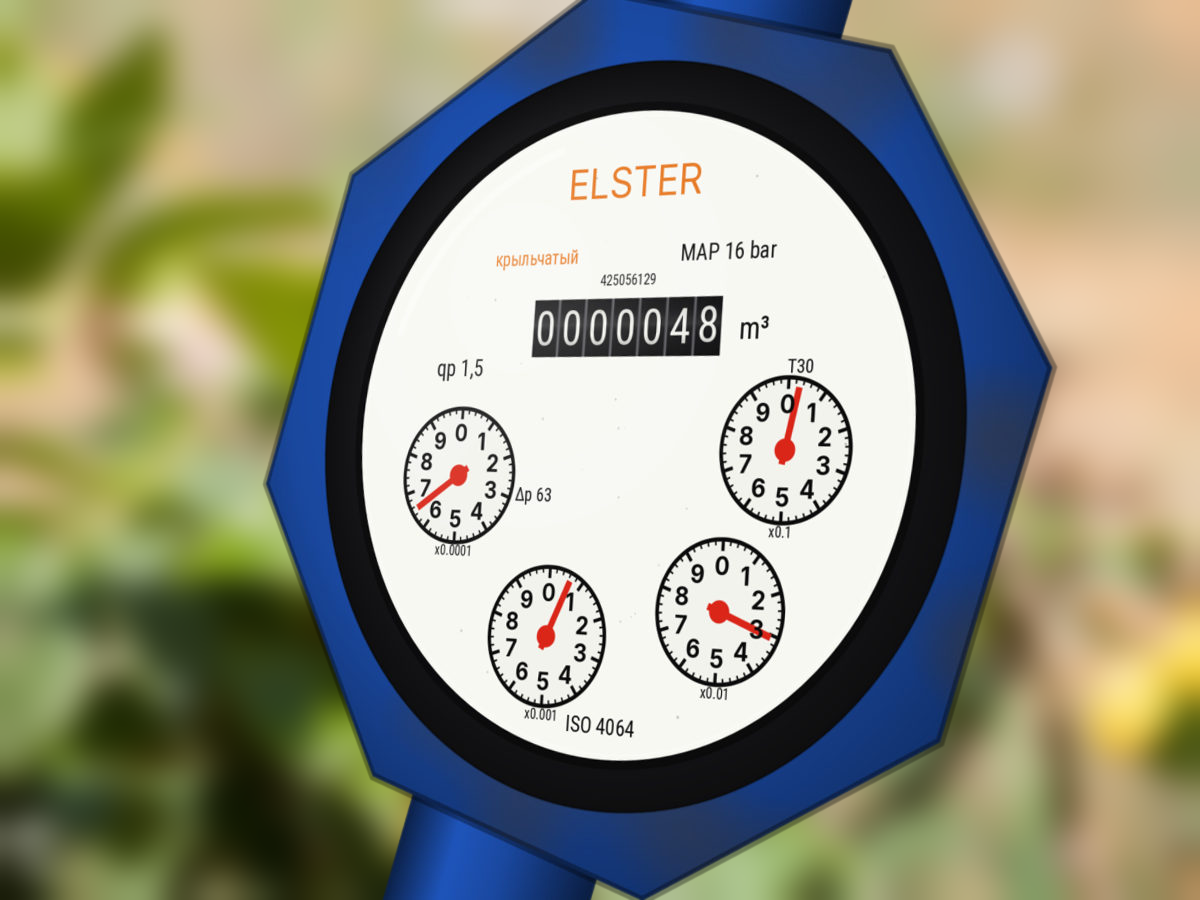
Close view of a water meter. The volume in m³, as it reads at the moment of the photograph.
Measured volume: 48.0306 m³
